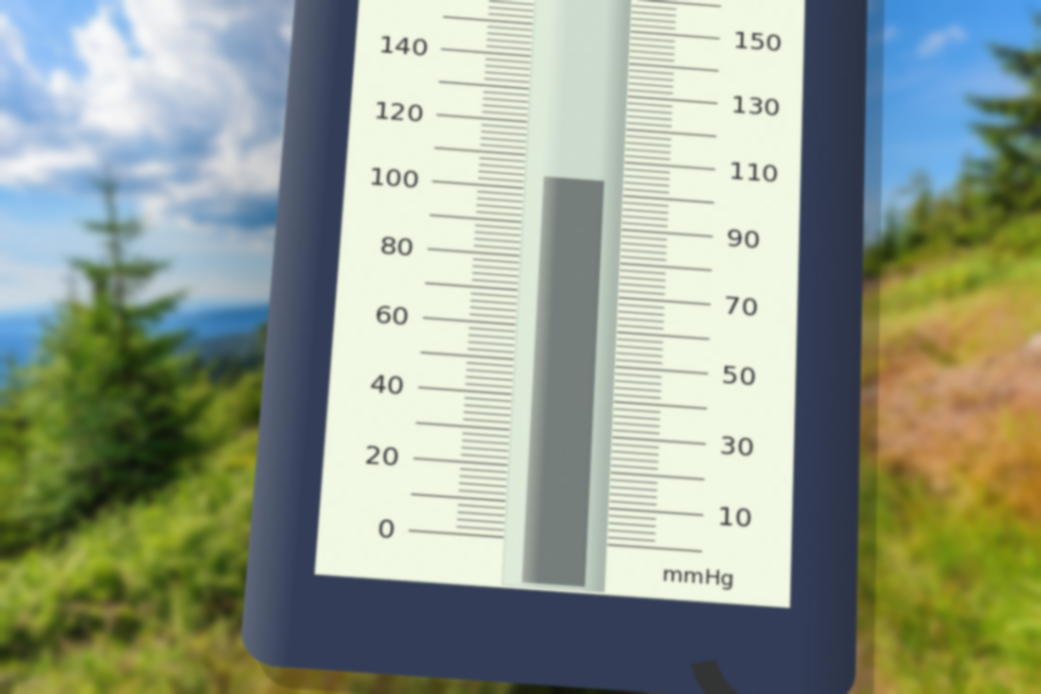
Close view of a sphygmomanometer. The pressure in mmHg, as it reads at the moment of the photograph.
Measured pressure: 104 mmHg
